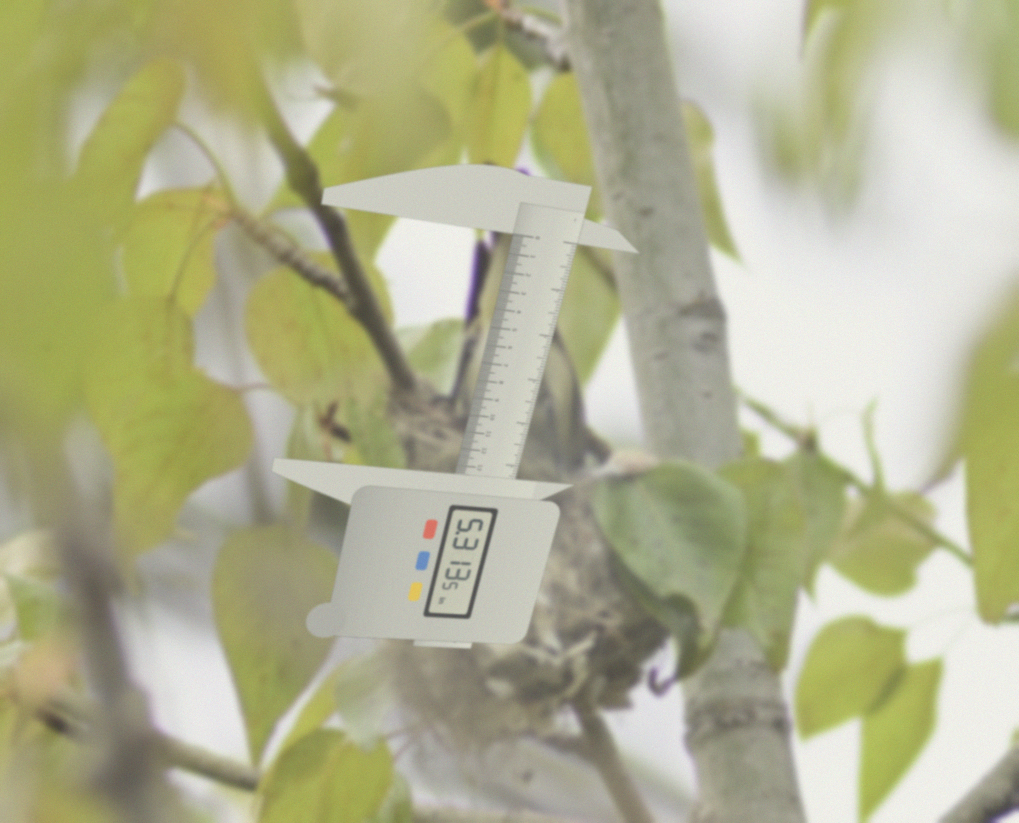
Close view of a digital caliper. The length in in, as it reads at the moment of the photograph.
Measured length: 5.3135 in
